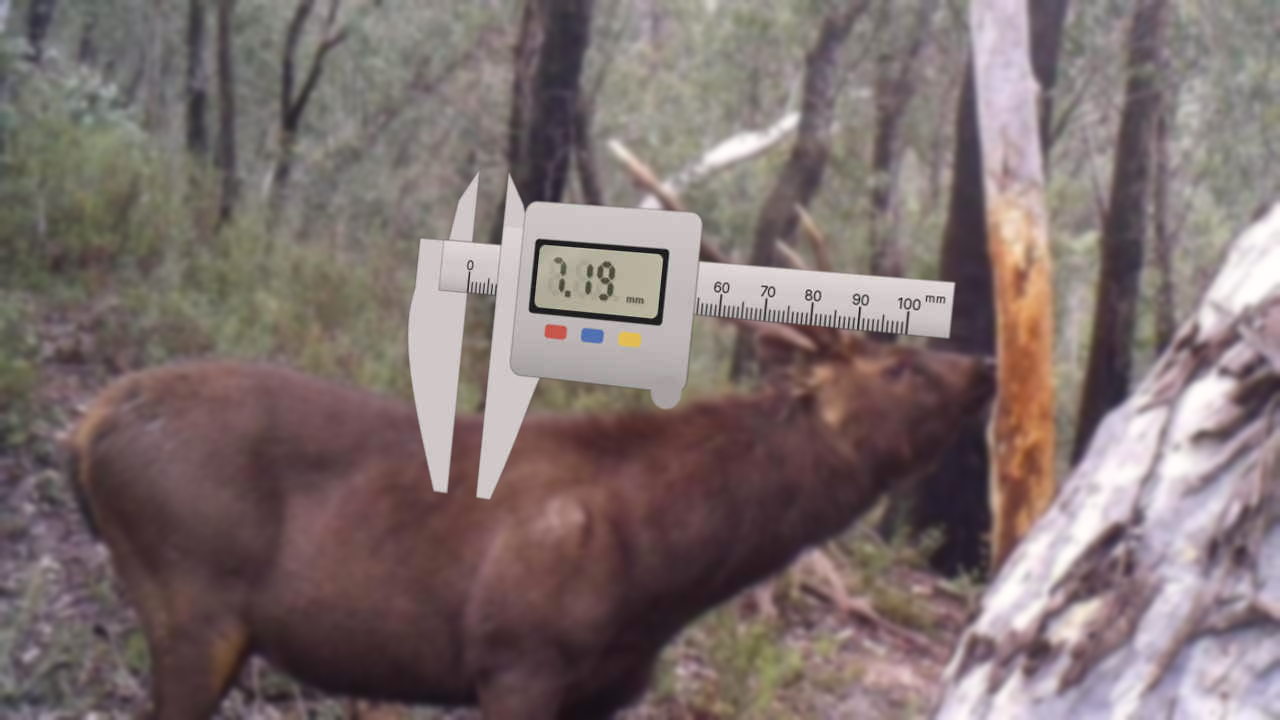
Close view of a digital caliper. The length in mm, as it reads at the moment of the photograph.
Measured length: 7.19 mm
